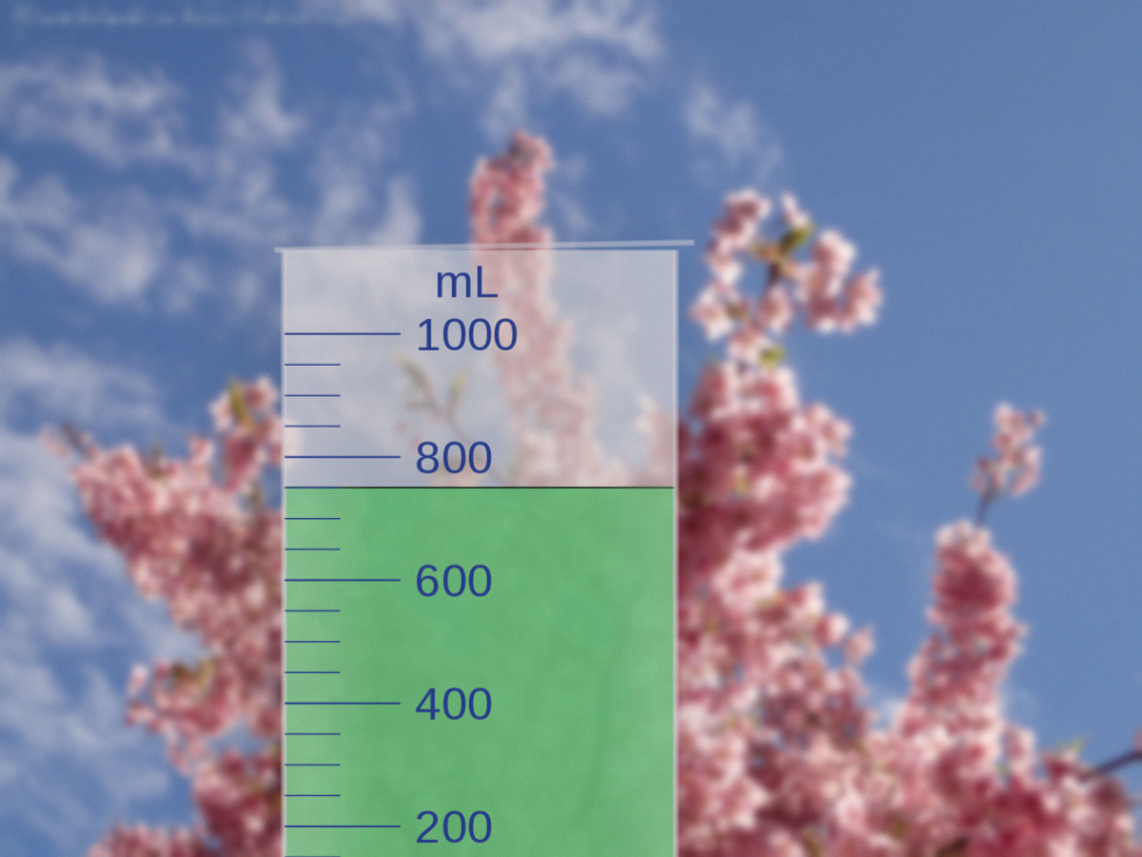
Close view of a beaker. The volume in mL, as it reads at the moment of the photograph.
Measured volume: 750 mL
